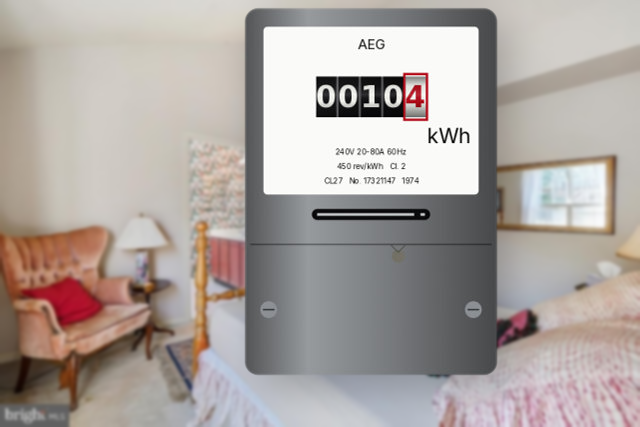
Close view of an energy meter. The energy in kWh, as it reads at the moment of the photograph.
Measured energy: 10.4 kWh
